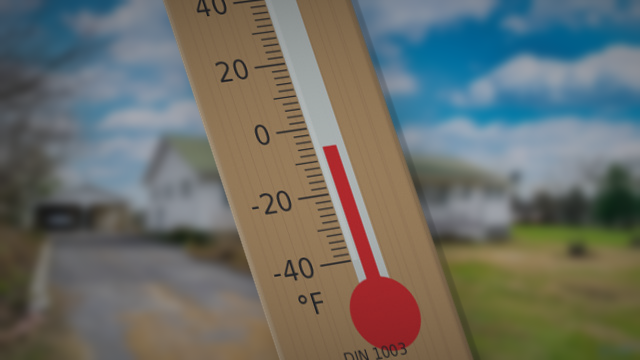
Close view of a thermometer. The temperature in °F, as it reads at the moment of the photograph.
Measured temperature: -6 °F
